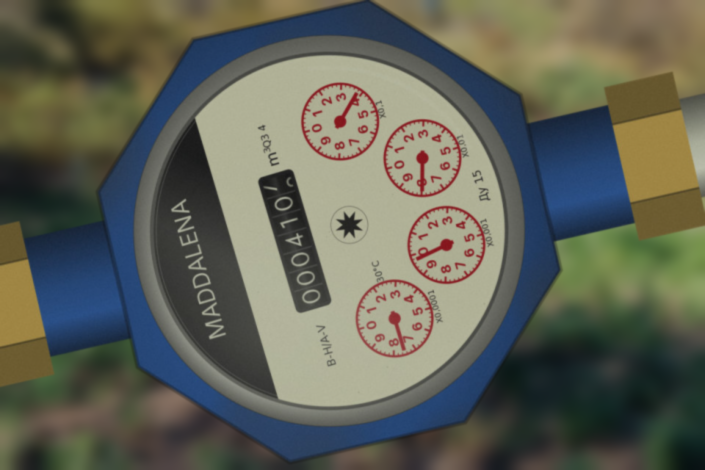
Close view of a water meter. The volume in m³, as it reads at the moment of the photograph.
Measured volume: 4107.3797 m³
